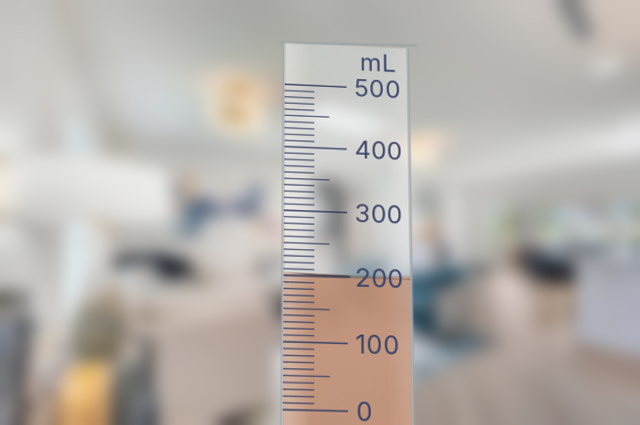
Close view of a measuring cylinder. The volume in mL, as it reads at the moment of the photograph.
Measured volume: 200 mL
